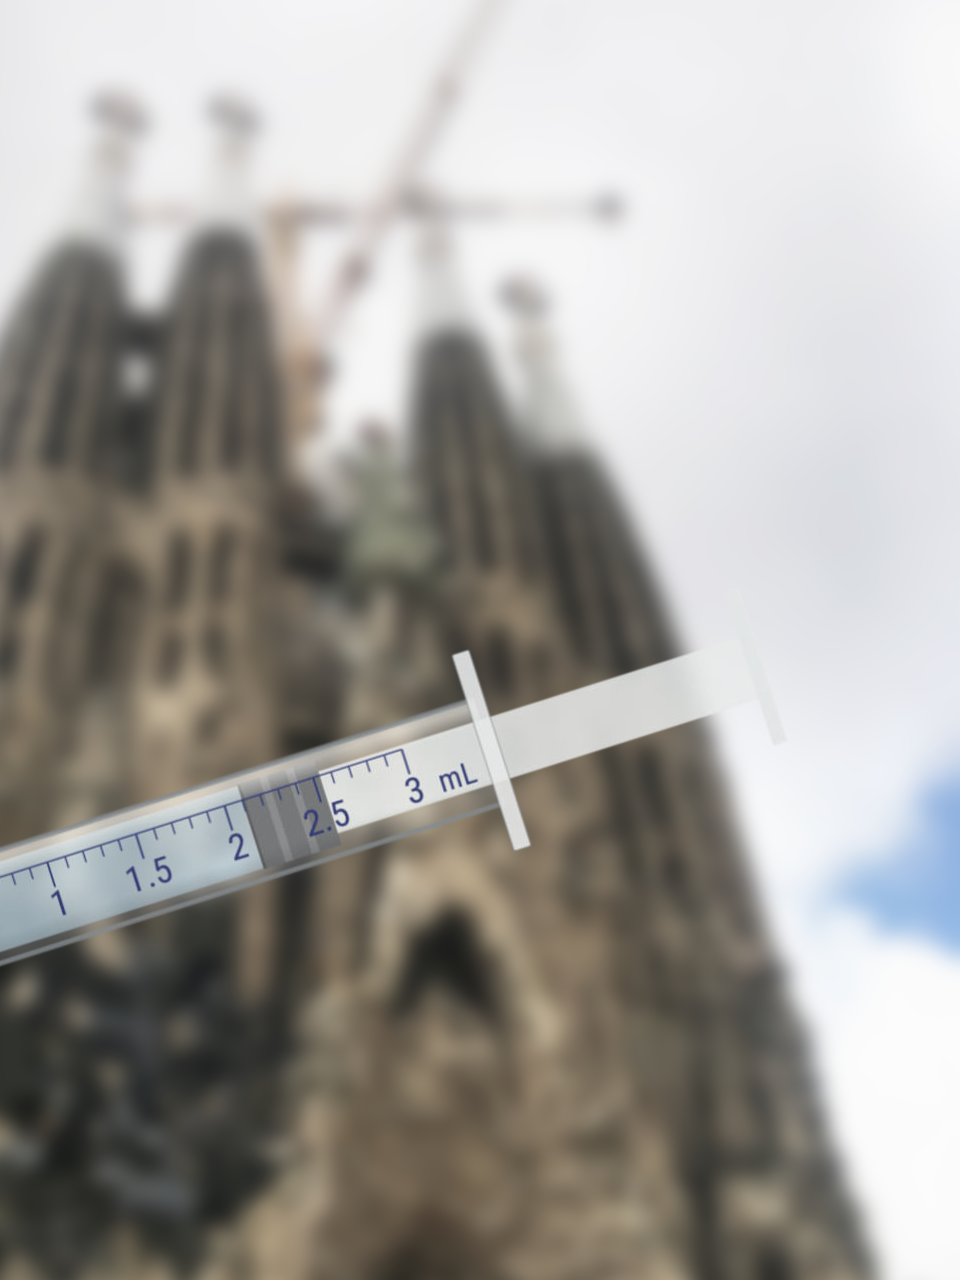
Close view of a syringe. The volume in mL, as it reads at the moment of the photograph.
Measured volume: 2.1 mL
